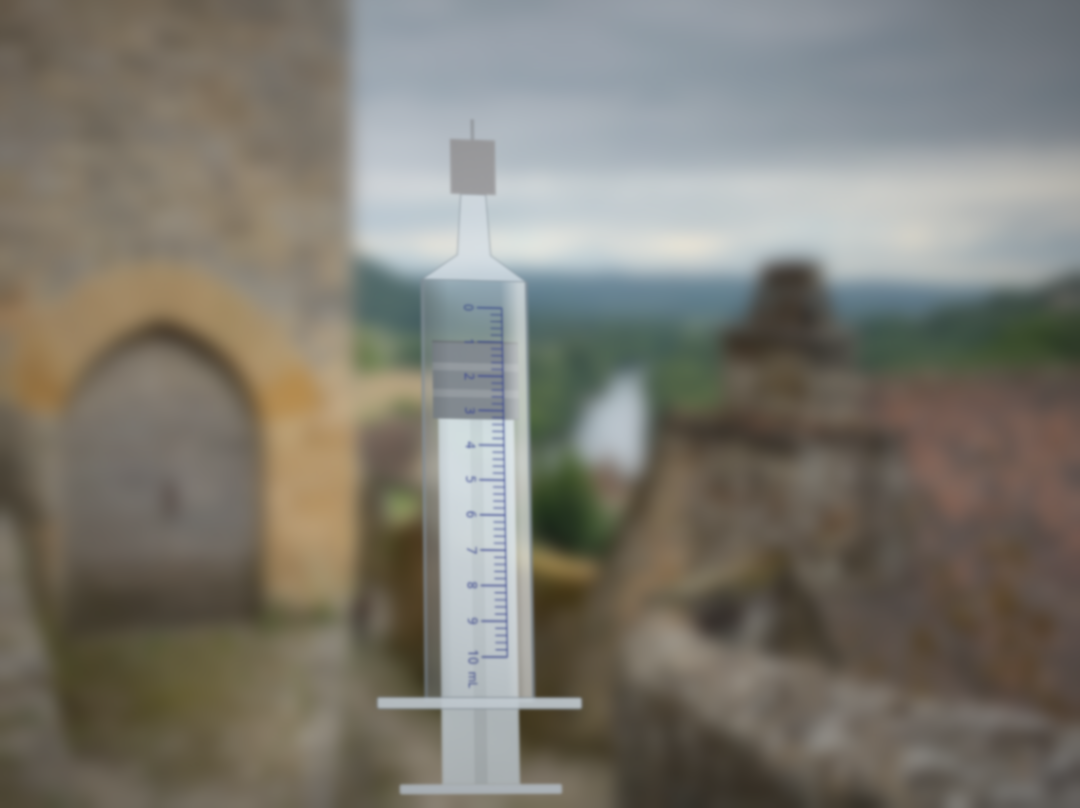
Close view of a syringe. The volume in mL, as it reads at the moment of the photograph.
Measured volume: 1 mL
